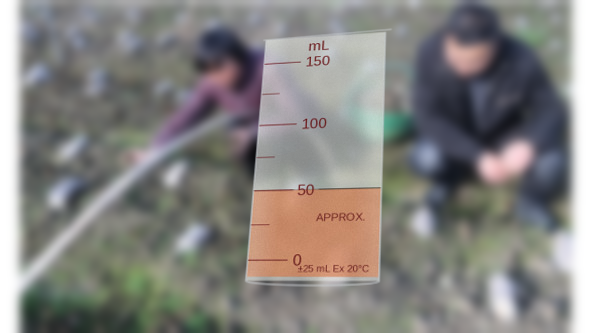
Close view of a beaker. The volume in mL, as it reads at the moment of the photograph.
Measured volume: 50 mL
